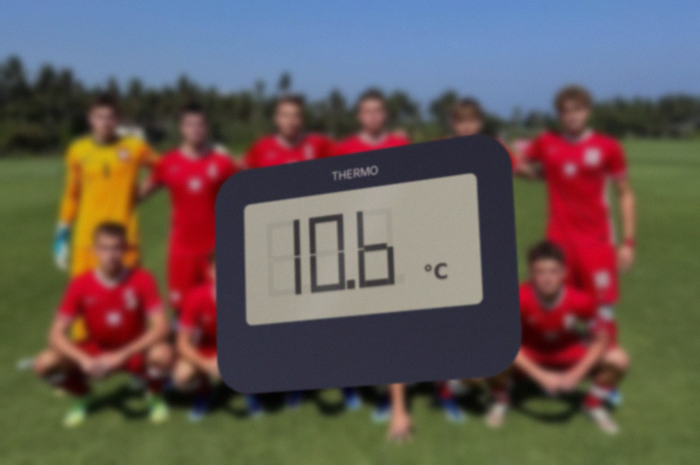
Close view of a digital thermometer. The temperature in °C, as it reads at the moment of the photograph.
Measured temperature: 10.6 °C
